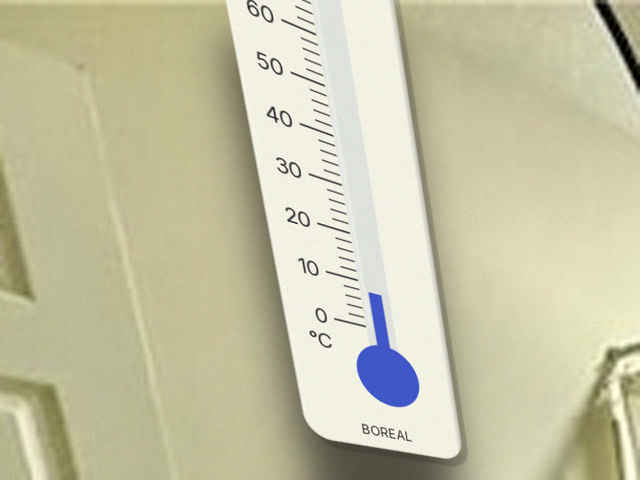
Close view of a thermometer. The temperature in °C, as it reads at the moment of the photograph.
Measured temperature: 8 °C
